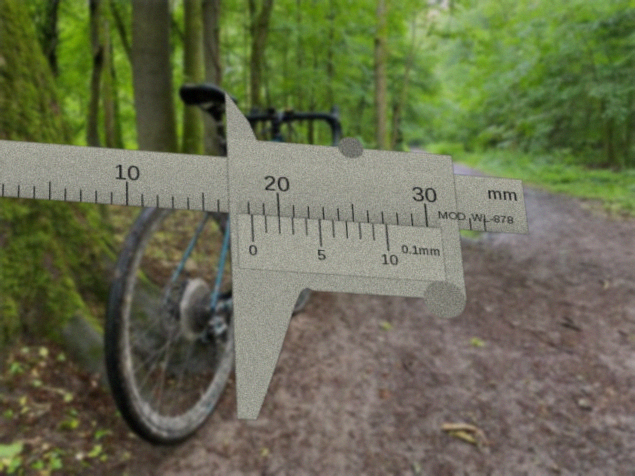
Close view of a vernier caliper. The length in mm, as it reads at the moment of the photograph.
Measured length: 18.2 mm
